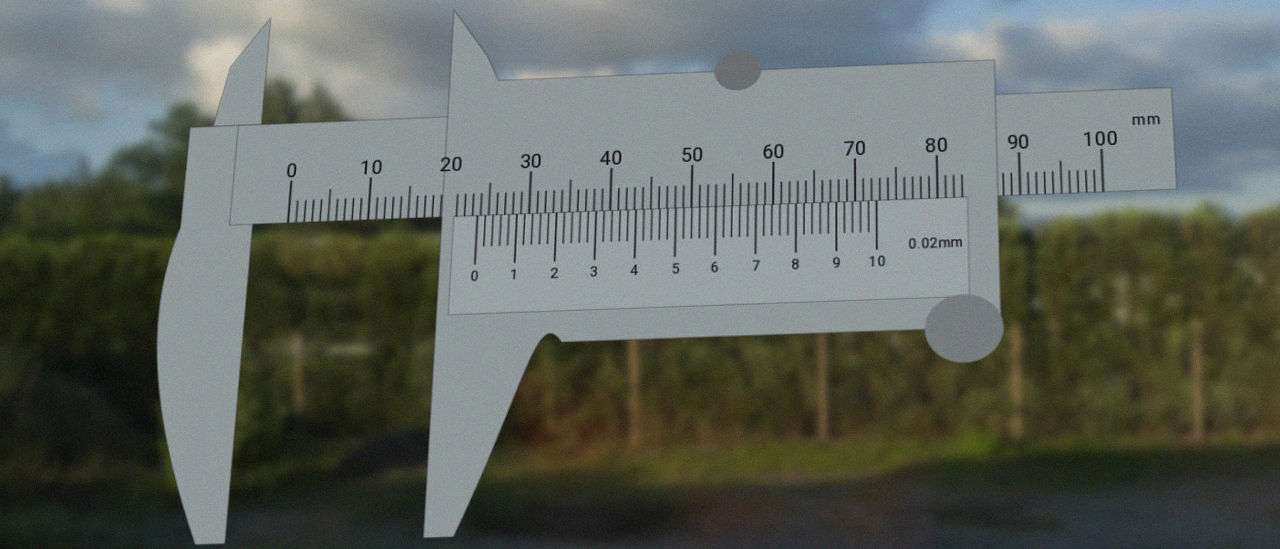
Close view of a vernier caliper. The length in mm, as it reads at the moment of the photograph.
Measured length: 23.6 mm
